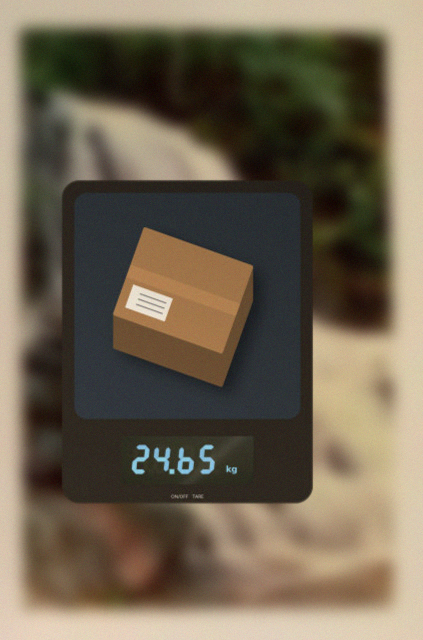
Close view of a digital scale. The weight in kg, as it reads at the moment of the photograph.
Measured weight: 24.65 kg
